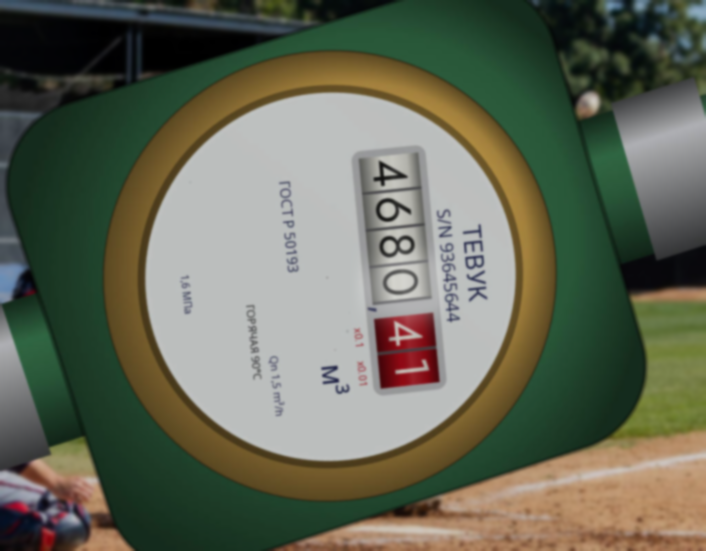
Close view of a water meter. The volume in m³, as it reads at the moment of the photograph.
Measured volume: 4680.41 m³
